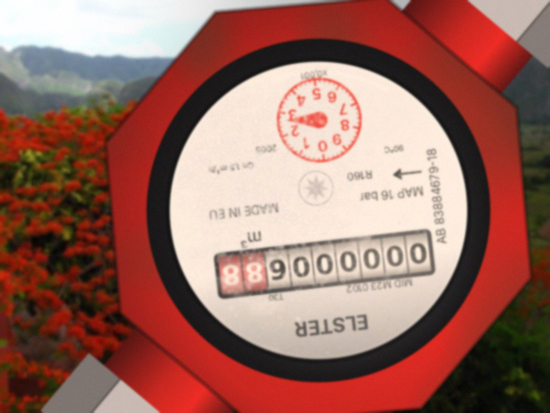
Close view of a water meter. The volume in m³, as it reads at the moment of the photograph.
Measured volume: 6.882 m³
